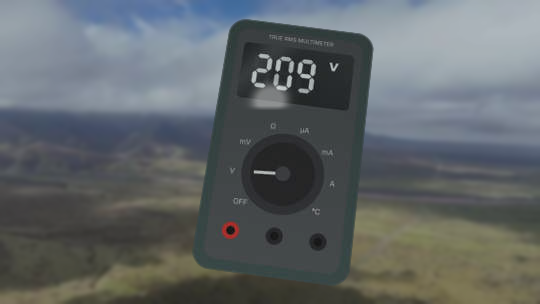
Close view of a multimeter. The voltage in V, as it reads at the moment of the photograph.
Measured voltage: 209 V
